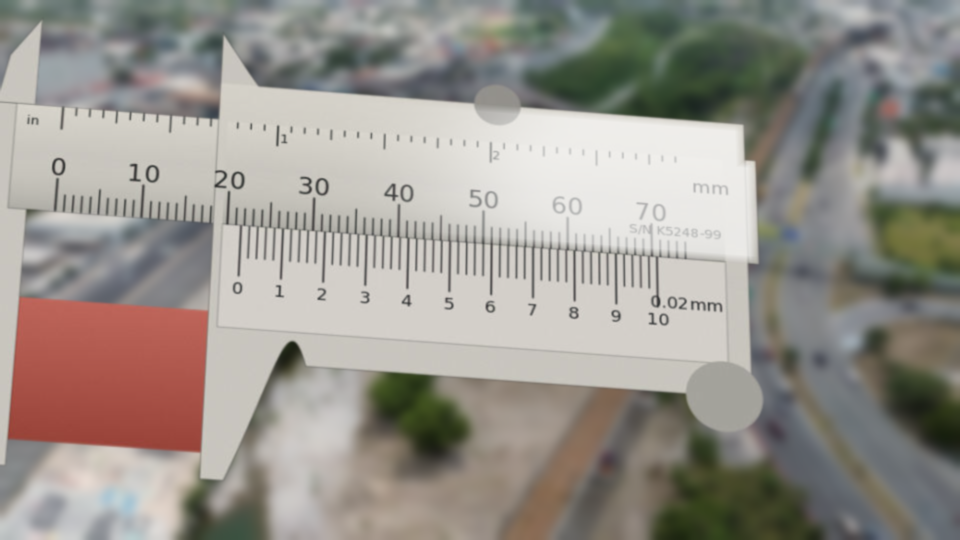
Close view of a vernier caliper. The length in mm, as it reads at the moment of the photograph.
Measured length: 21.6 mm
